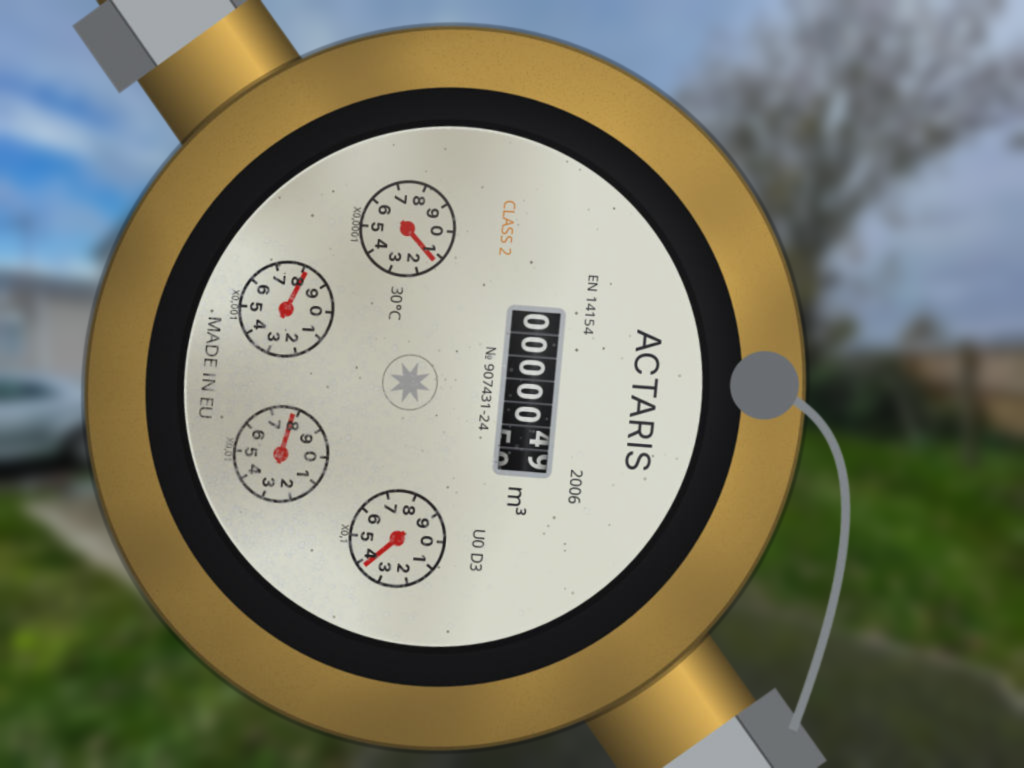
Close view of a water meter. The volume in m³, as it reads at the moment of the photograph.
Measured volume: 49.3781 m³
